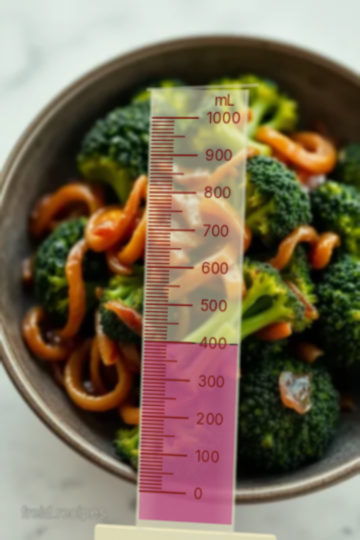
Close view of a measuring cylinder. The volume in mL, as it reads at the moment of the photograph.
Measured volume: 400 mL
